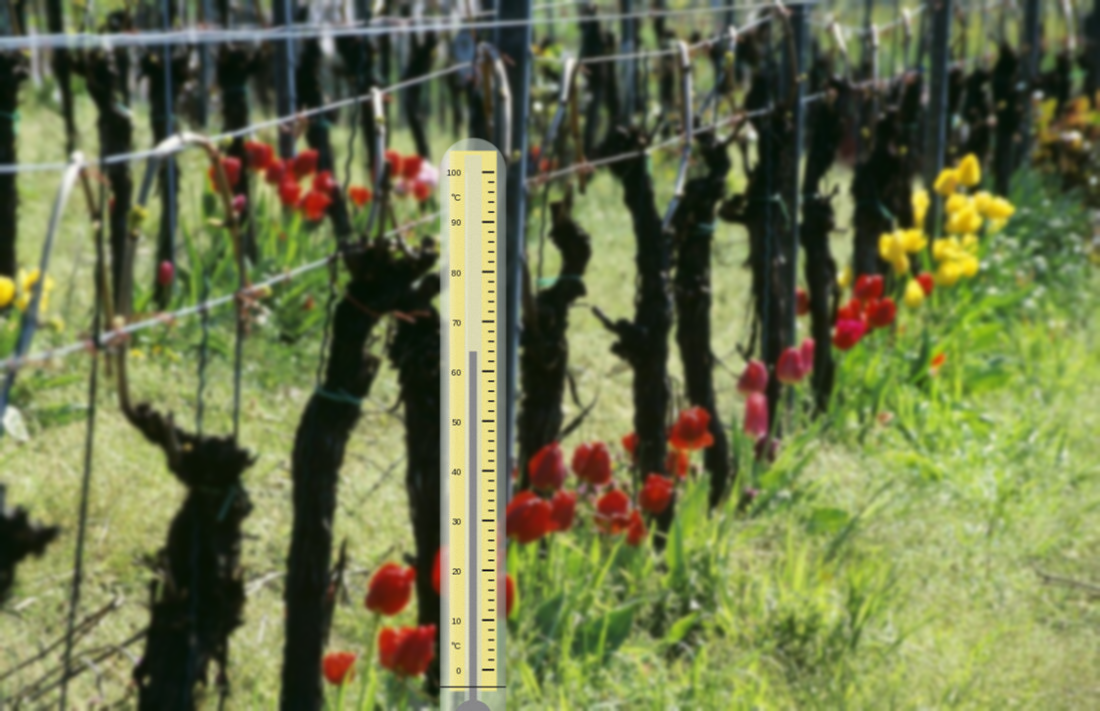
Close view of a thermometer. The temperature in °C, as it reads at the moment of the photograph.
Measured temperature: 64 °C
